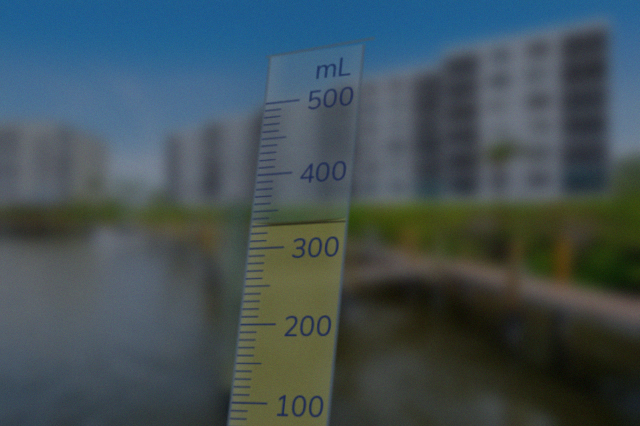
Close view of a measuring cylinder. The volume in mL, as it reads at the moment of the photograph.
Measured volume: 330 mL
